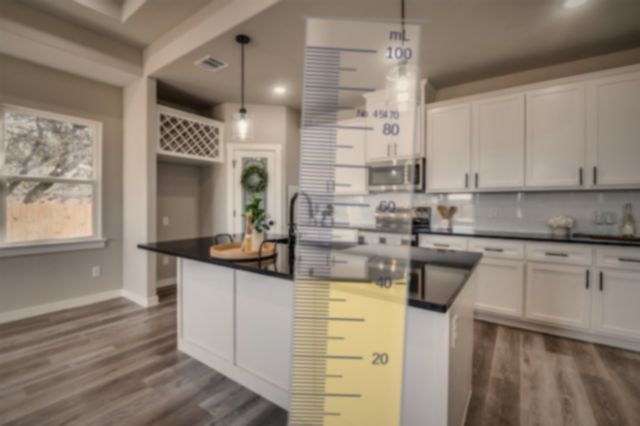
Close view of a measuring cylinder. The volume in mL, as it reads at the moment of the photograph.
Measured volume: 40 mL
